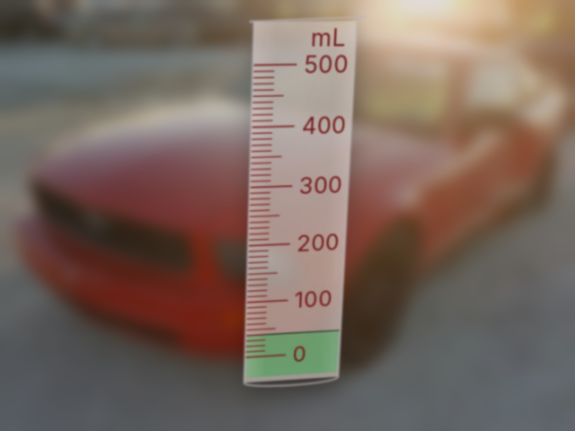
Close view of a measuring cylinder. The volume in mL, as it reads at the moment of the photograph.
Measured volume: 40 mL
